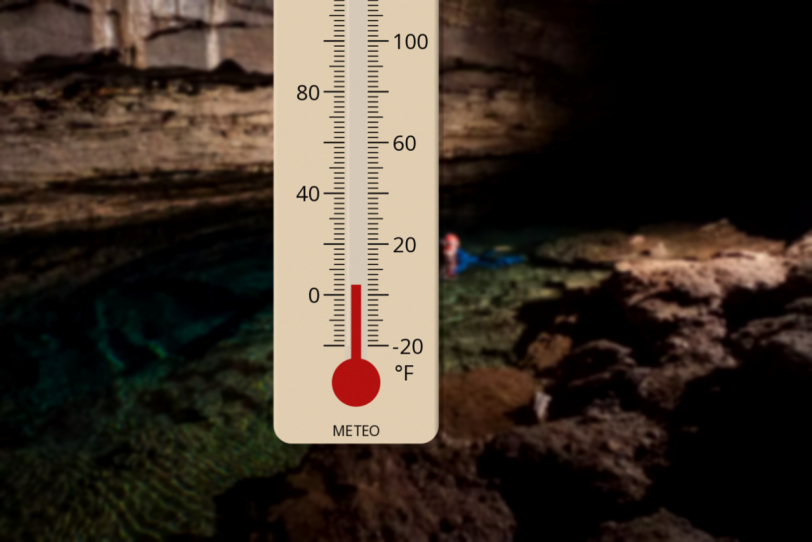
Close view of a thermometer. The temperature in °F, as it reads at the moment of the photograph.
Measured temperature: 4 °F
